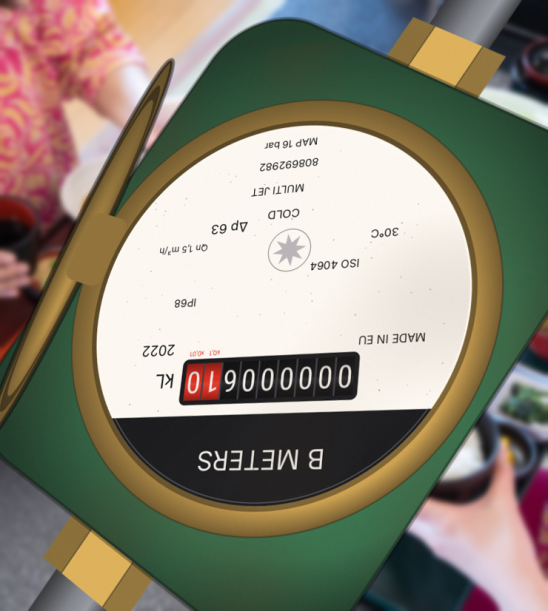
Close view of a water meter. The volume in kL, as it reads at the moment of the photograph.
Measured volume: 6.10 kL
